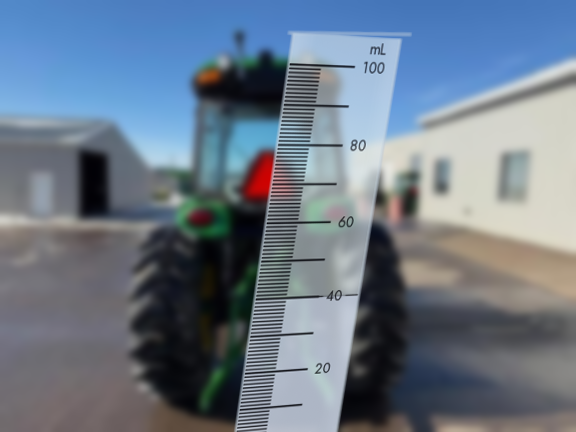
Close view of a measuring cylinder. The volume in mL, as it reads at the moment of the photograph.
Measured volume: 40 mL
